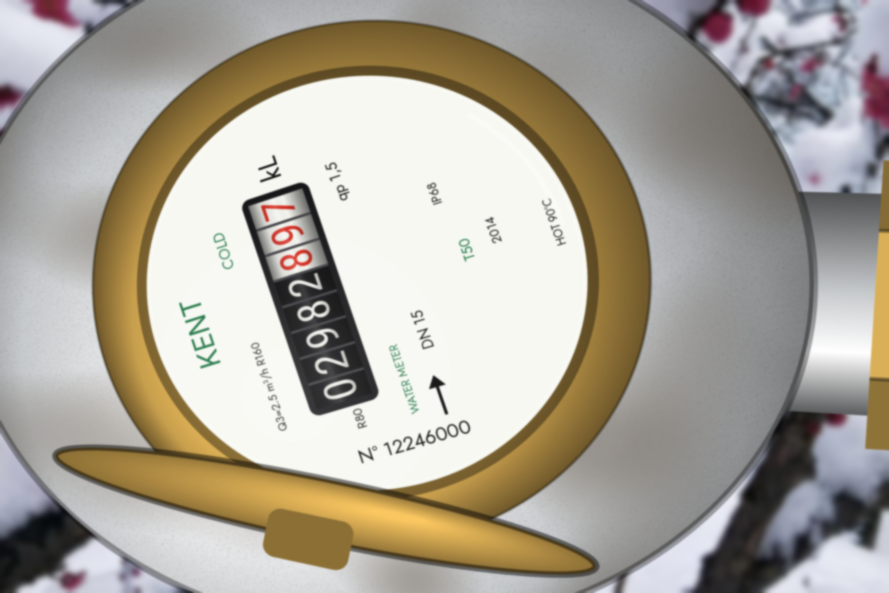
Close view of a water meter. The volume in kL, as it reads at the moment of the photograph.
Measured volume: 2982.897 kL
